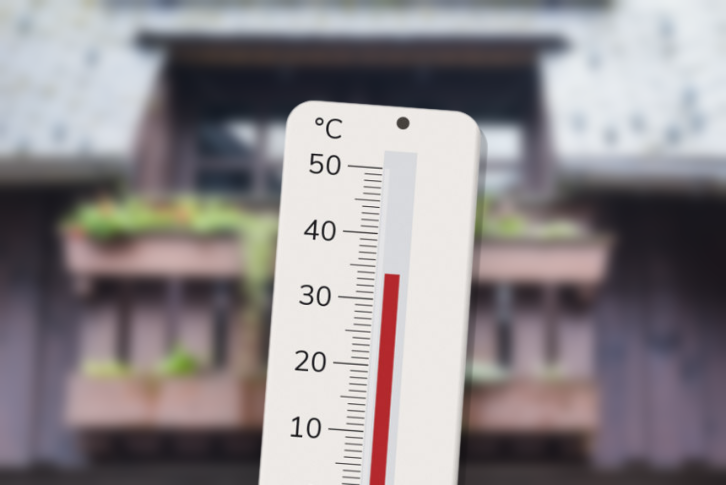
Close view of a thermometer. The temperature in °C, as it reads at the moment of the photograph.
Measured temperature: 34 °C
